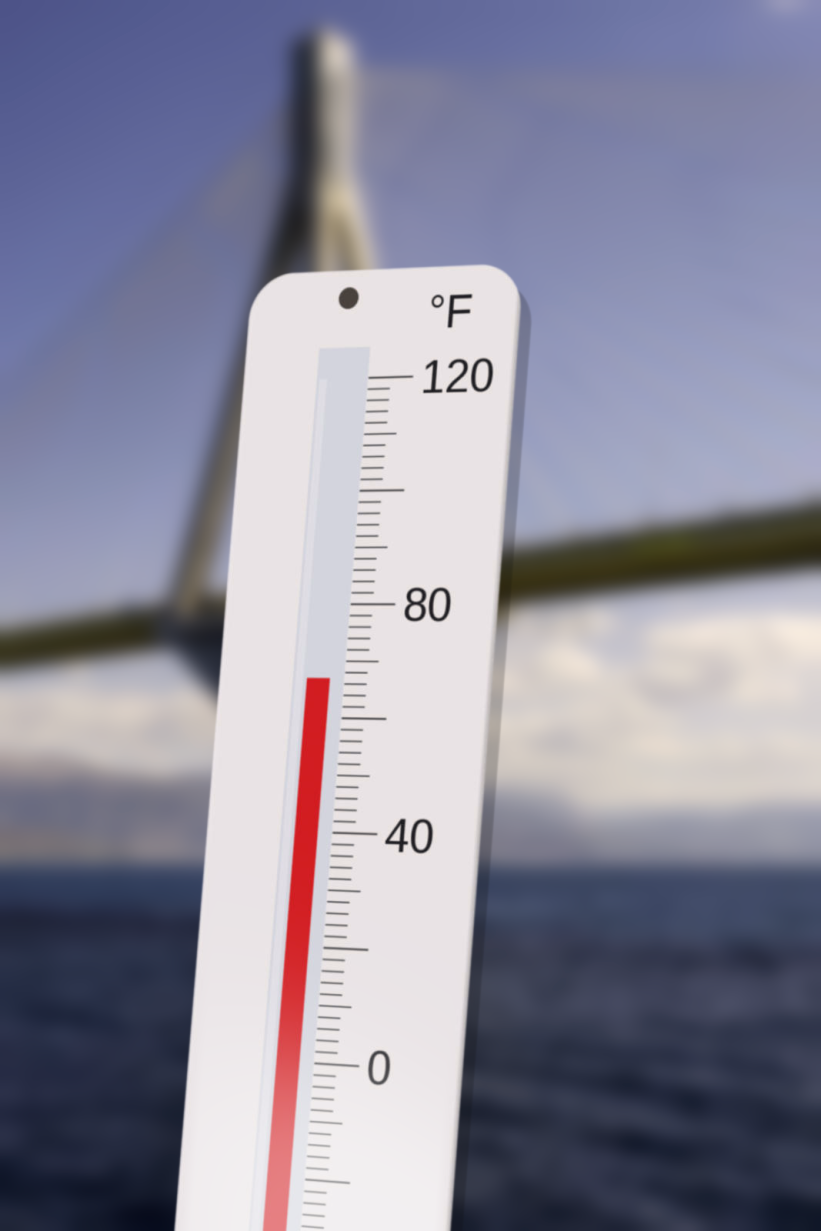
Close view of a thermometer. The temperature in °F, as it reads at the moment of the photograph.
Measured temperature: 67 °F
